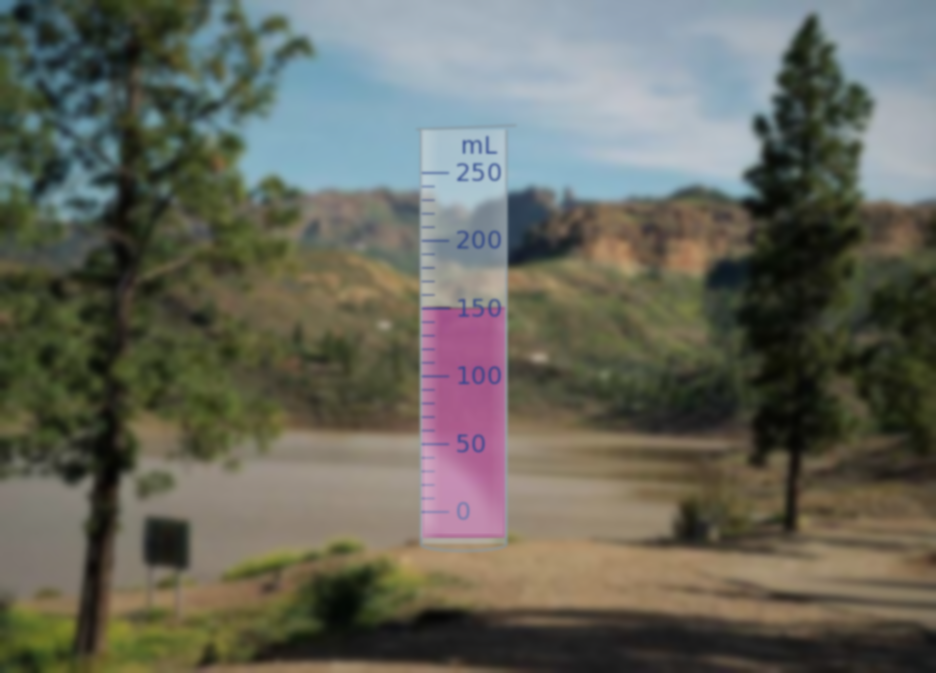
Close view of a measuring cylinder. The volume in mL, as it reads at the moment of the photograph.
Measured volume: 150 mL
